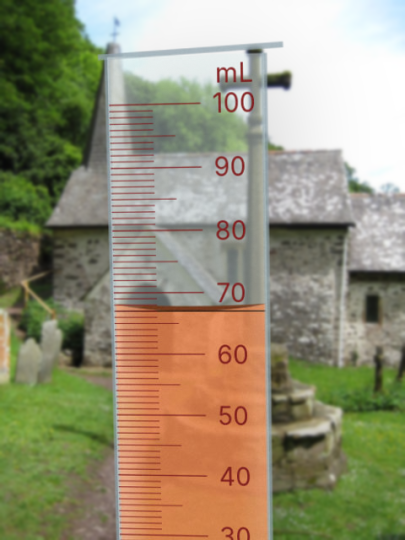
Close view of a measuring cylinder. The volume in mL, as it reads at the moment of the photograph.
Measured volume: 67 mL
